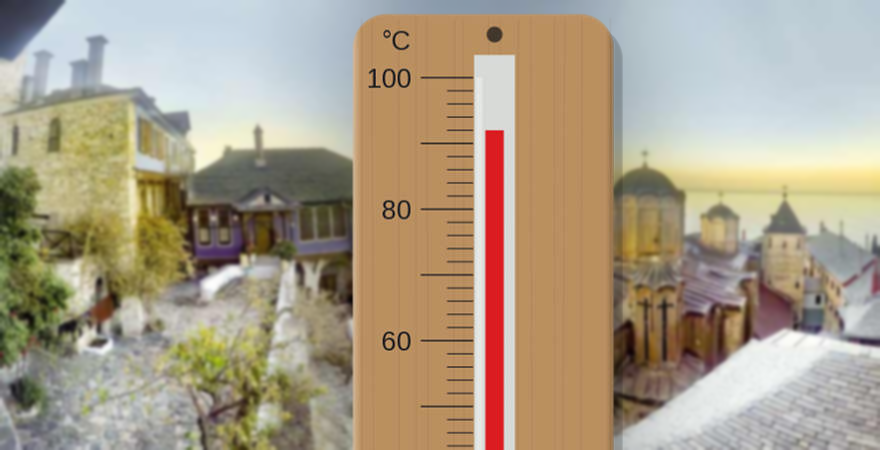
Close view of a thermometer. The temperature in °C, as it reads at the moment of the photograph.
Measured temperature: 92 °C
